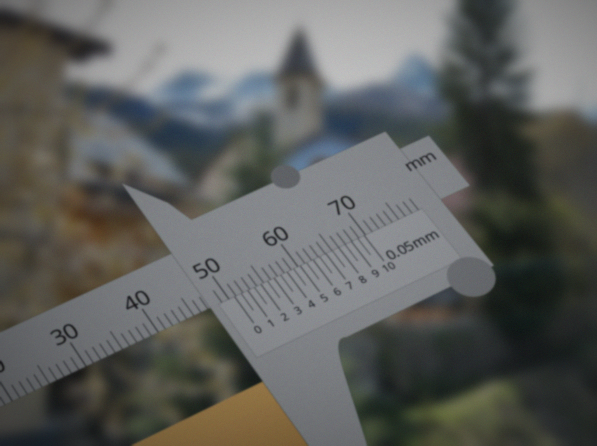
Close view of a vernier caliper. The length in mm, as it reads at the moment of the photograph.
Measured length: 50.8 mm
